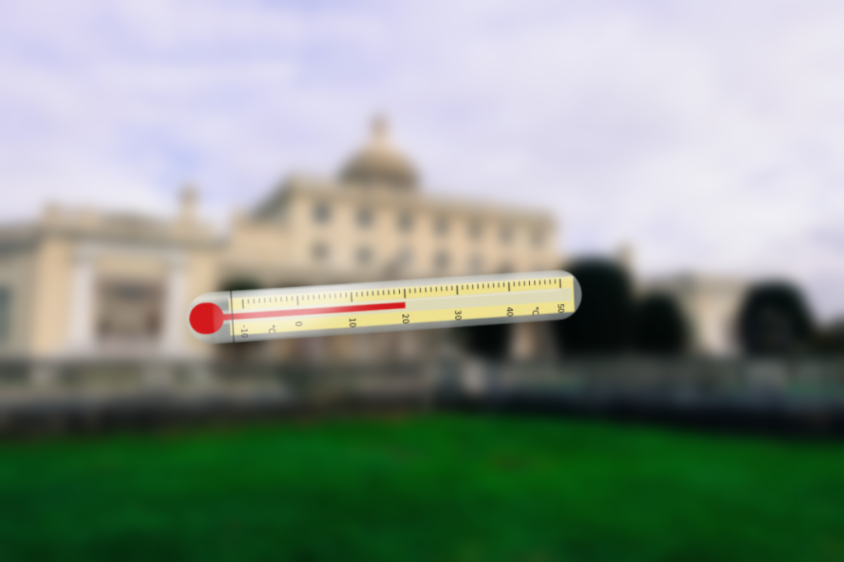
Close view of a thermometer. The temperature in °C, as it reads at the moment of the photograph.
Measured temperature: 20 °C
